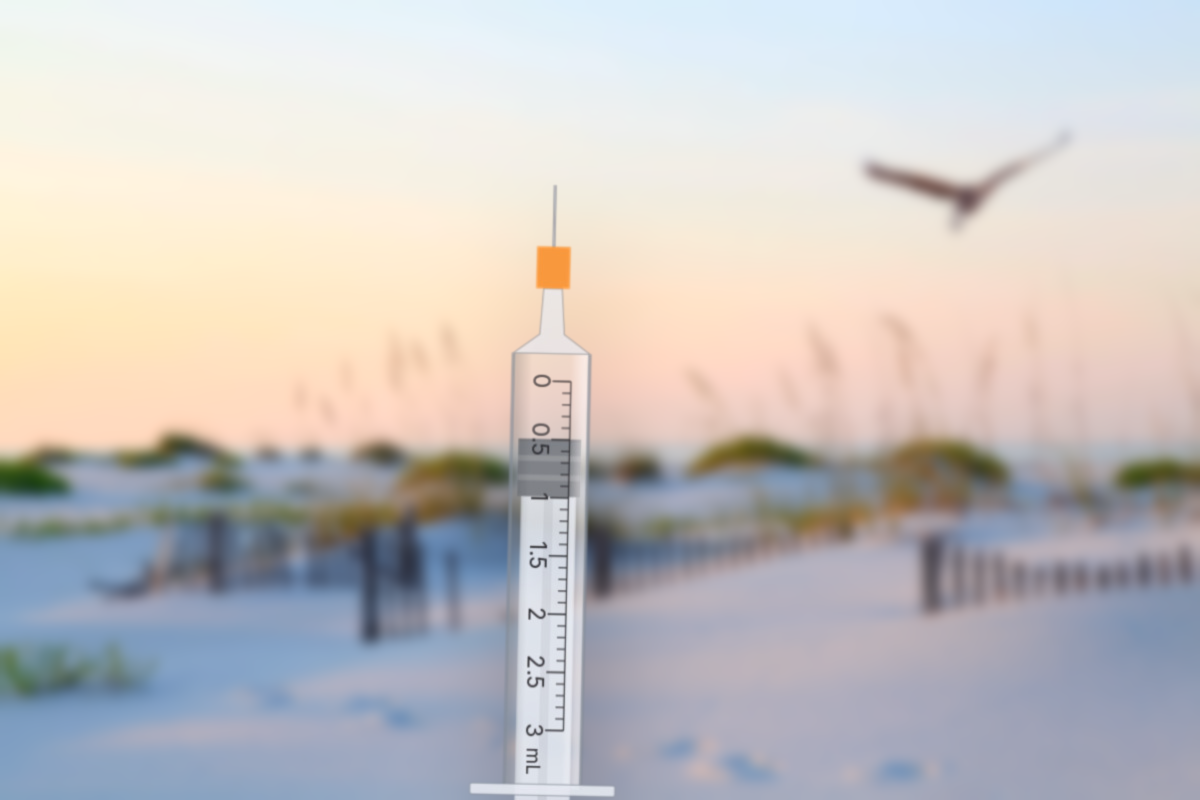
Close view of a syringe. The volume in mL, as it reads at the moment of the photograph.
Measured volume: 0.5 mL
